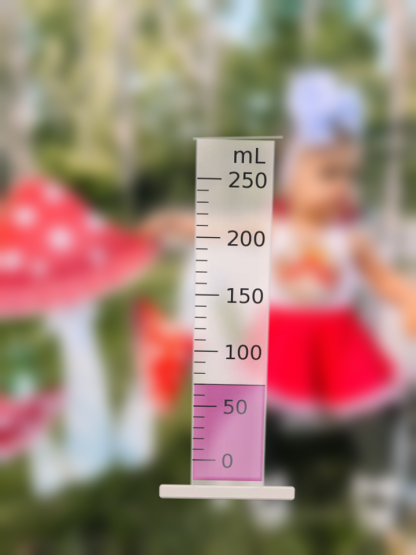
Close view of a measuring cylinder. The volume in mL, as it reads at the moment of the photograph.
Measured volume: 70 mL
